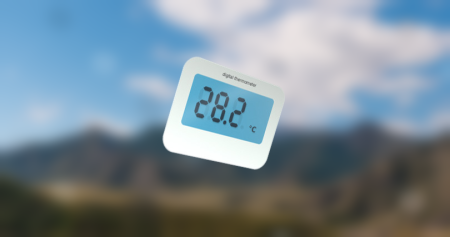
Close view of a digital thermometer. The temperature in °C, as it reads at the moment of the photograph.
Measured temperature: 28.2 °C
